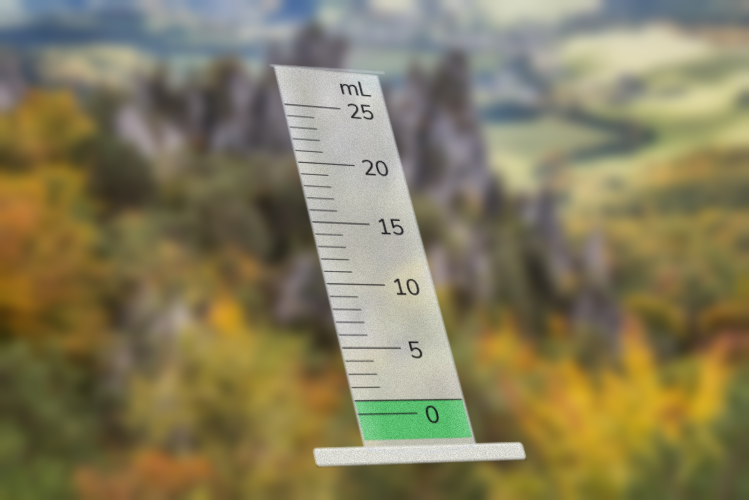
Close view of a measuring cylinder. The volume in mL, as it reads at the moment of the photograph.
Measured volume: 1 mL
